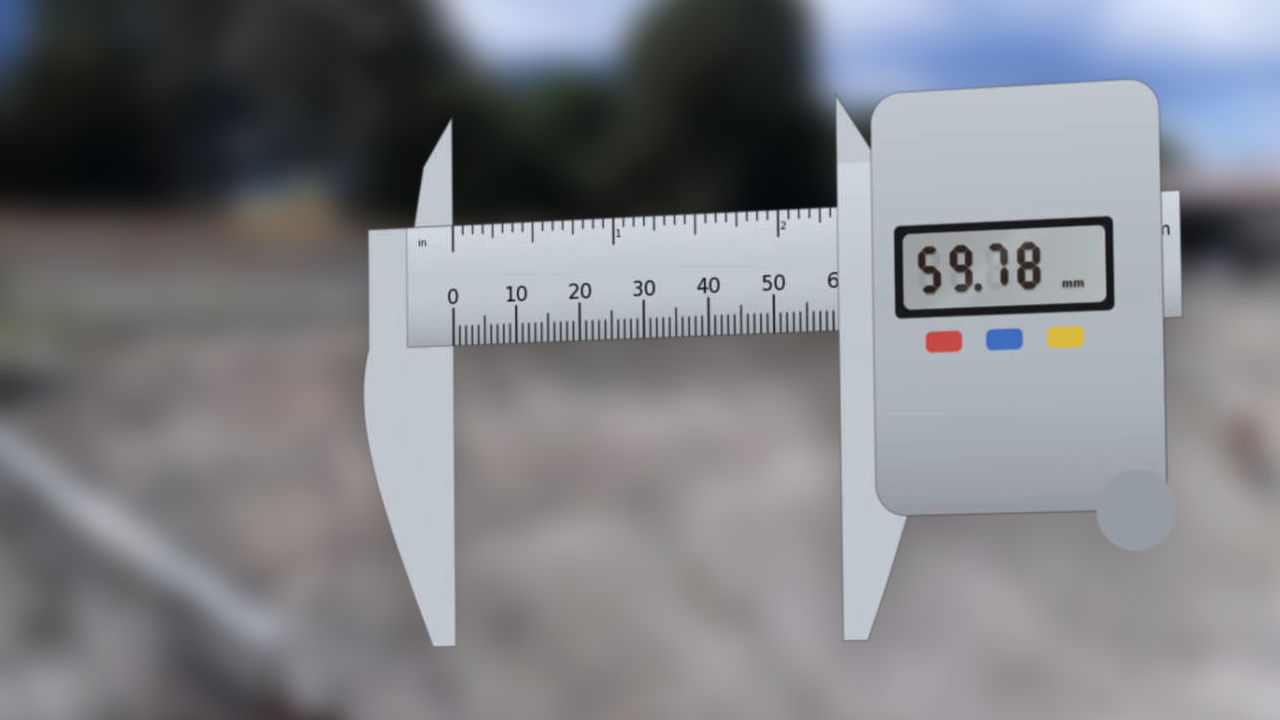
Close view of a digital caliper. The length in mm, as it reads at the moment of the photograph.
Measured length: 59.78 mm
